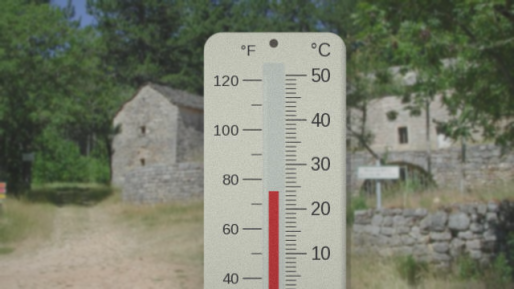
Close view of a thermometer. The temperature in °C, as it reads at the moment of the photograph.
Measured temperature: 24 °C
